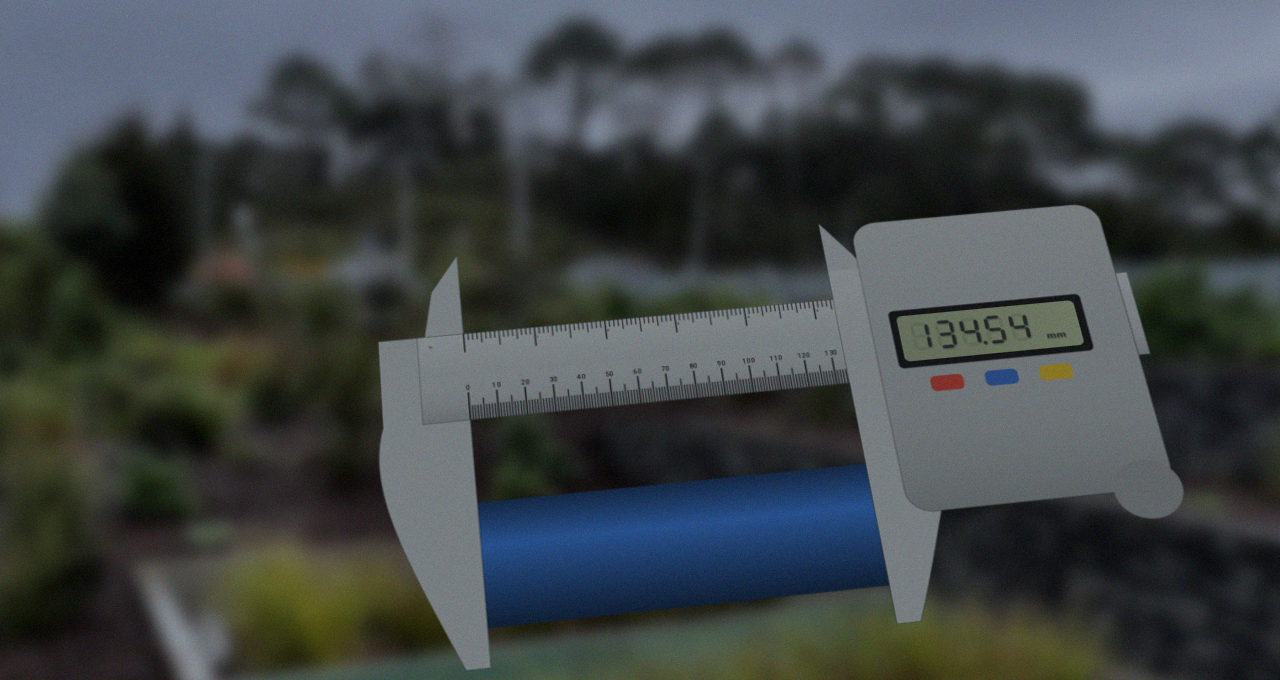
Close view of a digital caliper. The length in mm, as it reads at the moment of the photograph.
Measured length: 134.54 mm
